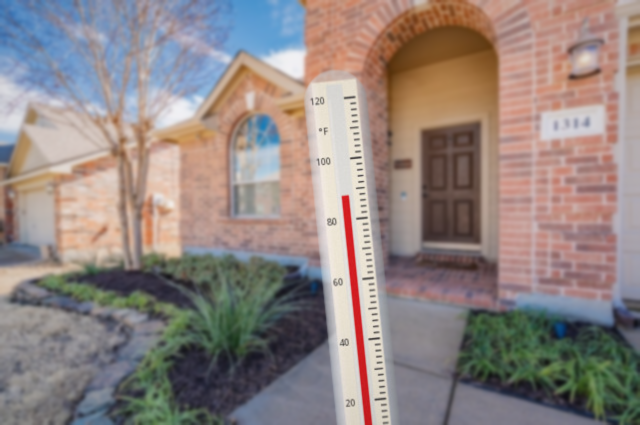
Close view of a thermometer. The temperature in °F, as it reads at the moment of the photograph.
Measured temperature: 88 °F
